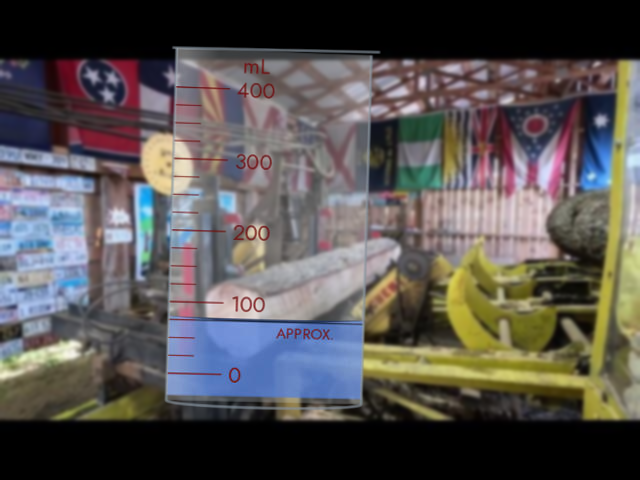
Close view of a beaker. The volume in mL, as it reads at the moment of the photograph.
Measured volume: 75 mL
